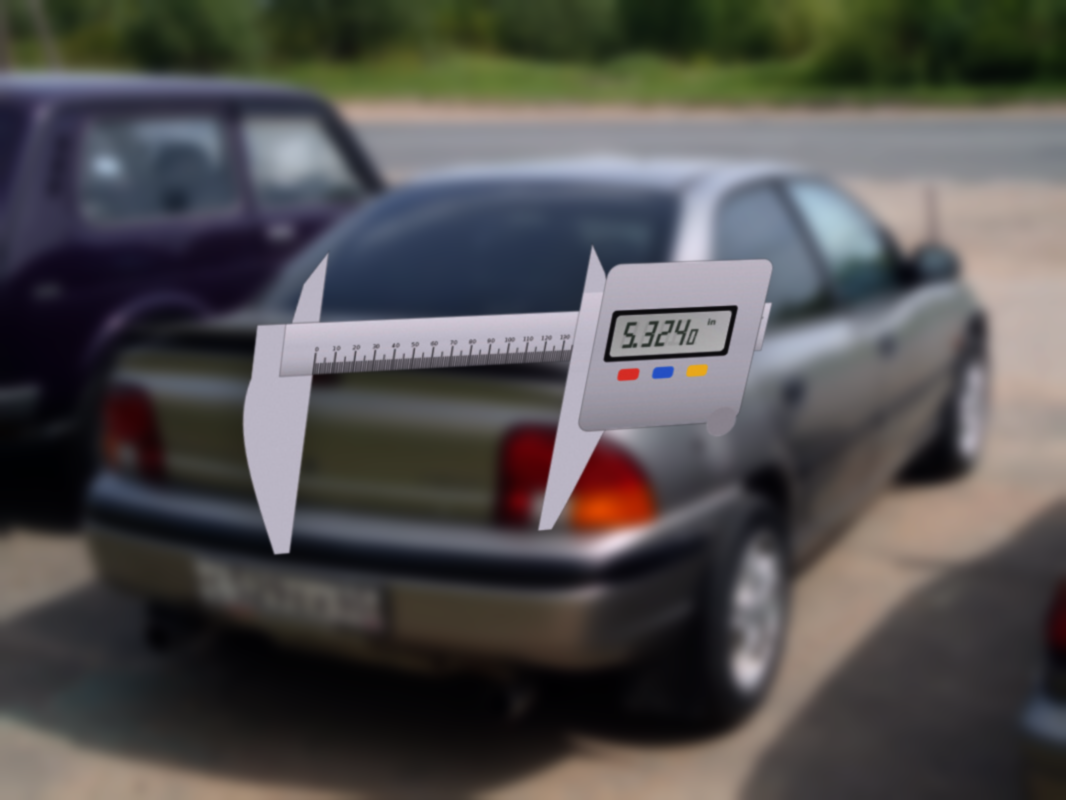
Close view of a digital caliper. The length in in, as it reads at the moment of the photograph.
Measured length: 5.3240 in
